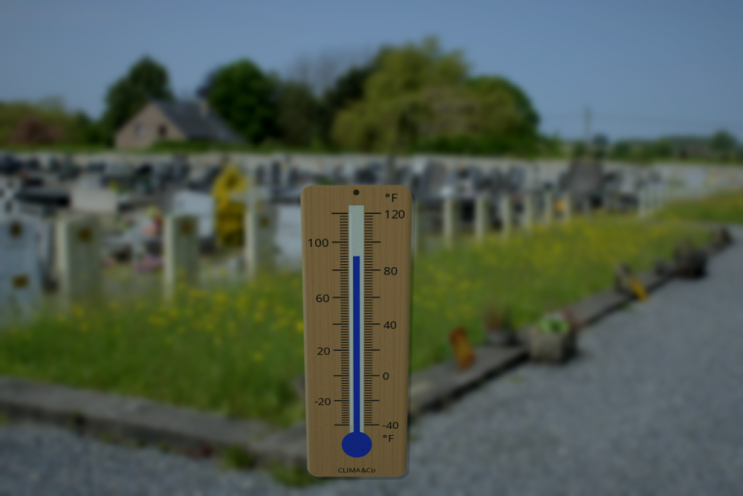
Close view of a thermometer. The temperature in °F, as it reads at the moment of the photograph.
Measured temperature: 90 °F
